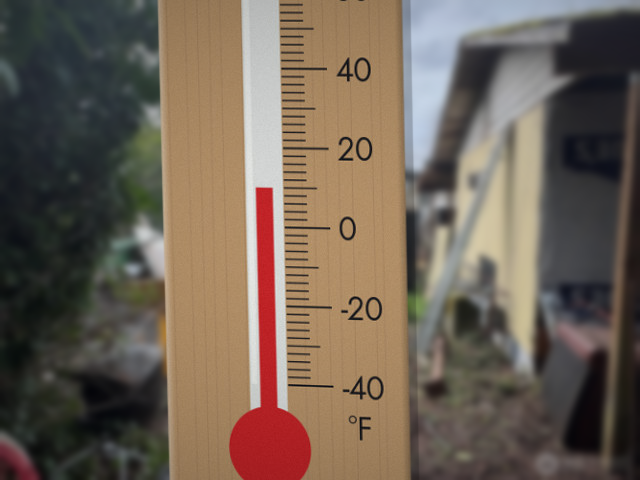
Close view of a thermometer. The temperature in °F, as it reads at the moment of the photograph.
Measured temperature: 10 °F
